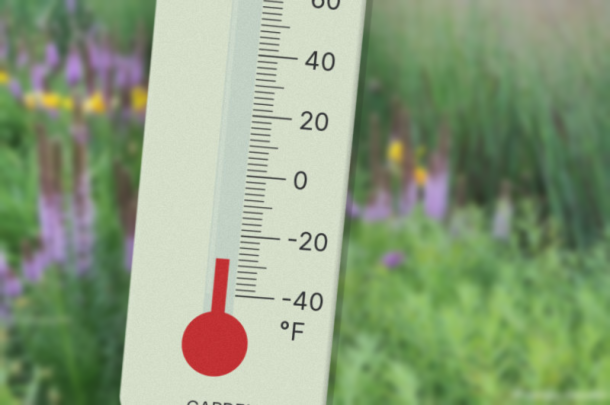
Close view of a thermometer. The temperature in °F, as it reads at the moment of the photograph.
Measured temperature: -28 °F
